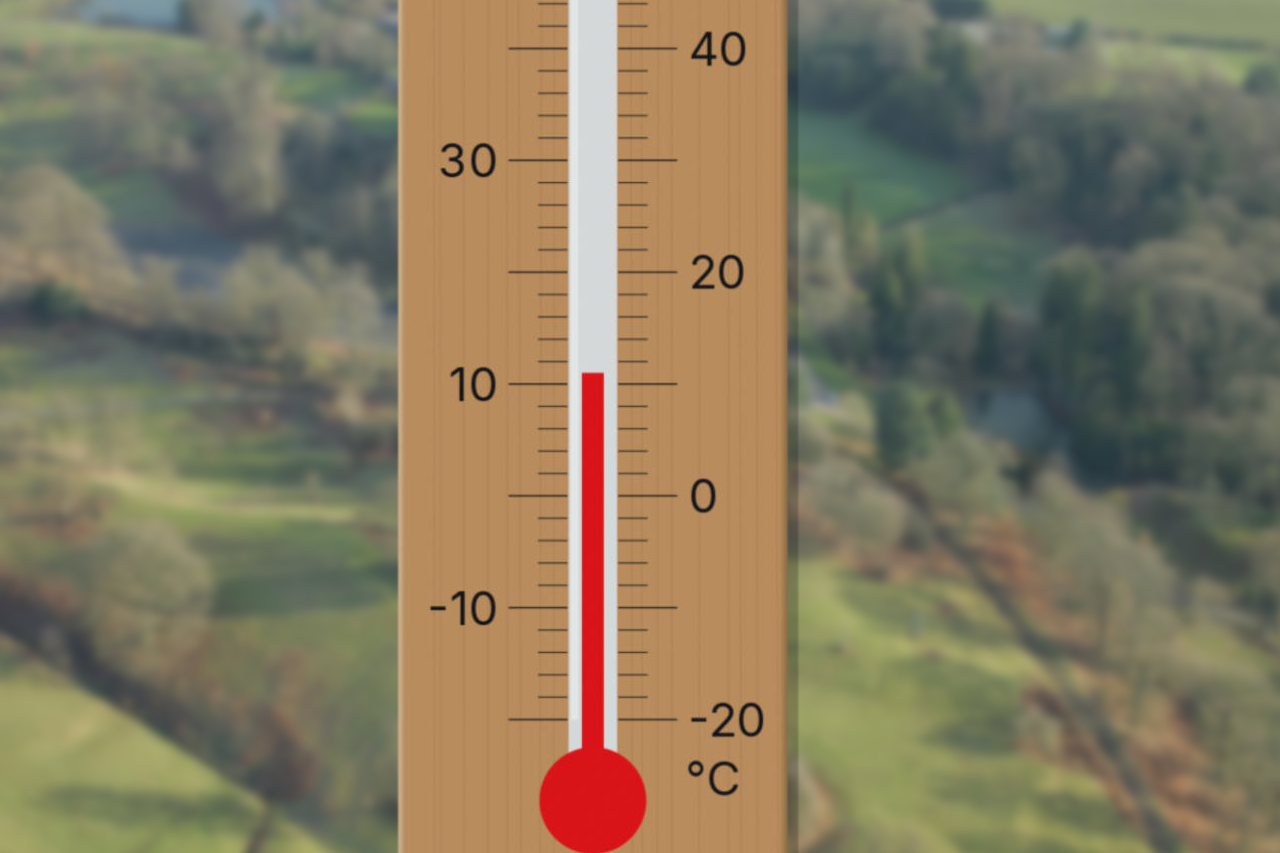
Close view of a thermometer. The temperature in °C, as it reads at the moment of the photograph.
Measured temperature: 11 °C
